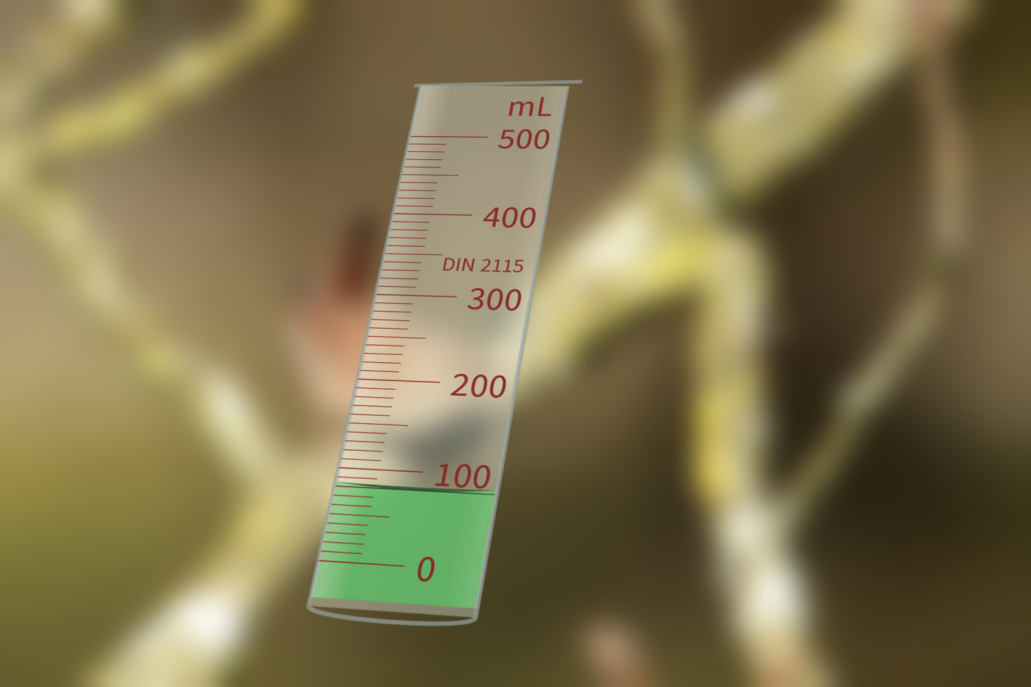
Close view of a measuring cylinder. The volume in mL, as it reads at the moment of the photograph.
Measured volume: 80 mL
